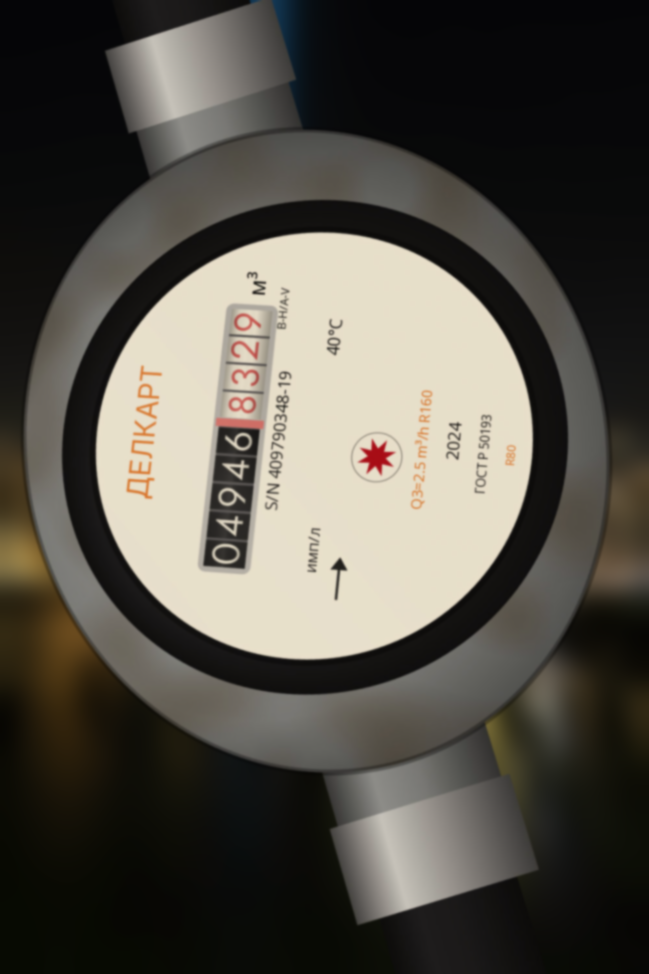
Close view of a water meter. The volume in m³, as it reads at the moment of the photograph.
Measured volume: 4946.8329 m³
